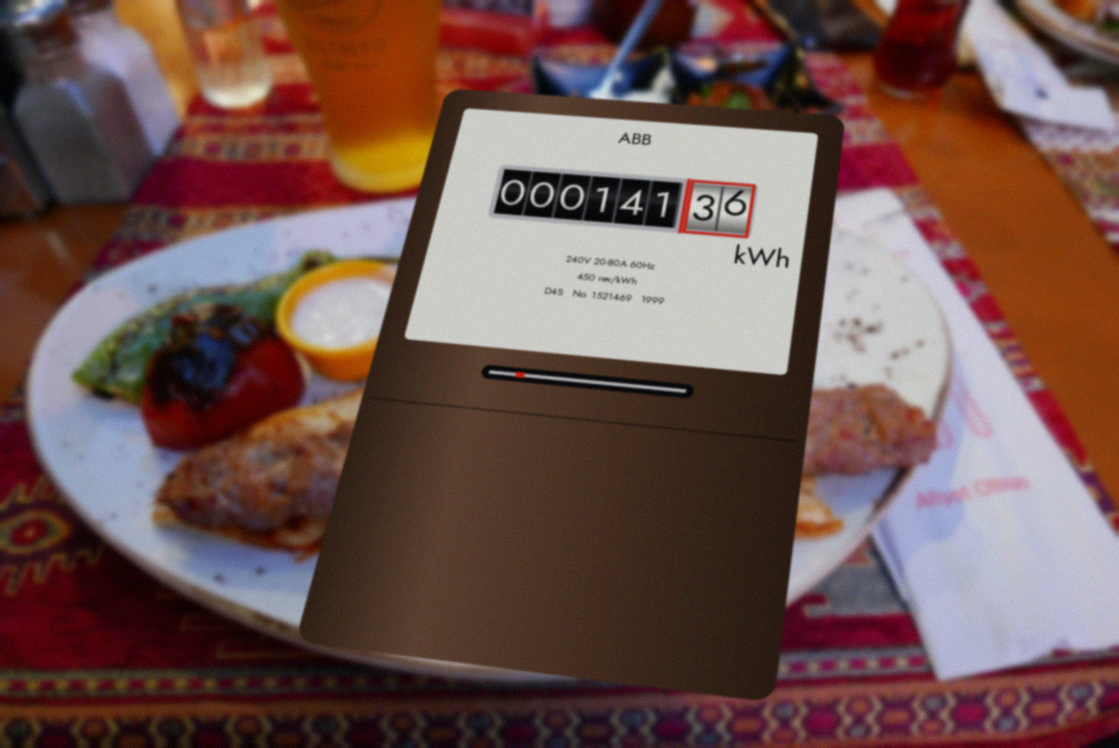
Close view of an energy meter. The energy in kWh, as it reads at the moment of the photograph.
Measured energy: 141.36 kWh
